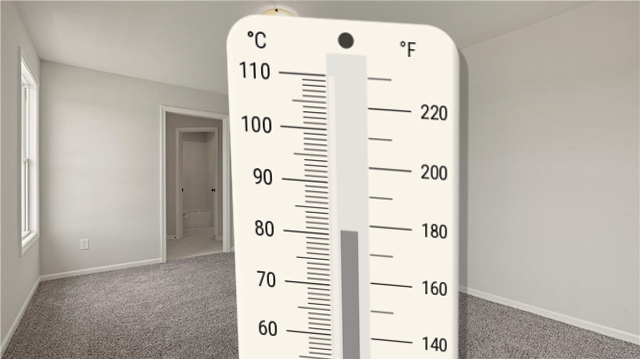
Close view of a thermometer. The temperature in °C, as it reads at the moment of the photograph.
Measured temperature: 81 °C
